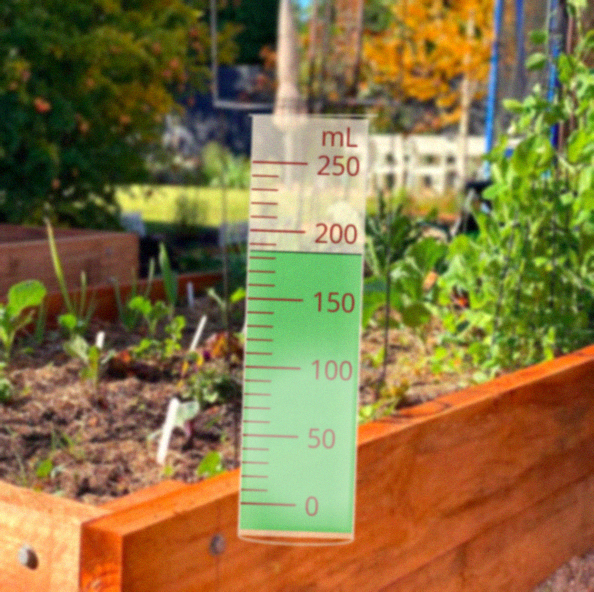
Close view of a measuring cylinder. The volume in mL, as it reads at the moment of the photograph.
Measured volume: 185 mL
